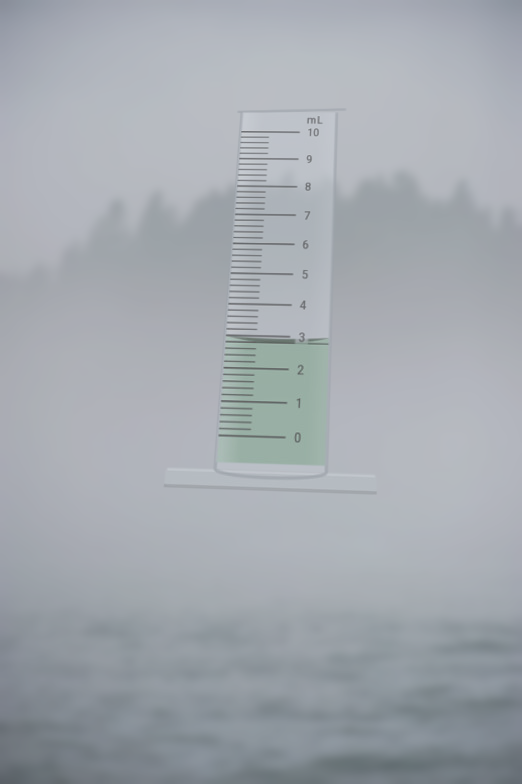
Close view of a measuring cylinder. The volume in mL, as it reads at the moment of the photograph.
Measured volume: 2.8 mL
